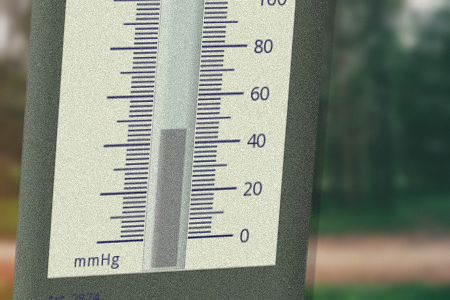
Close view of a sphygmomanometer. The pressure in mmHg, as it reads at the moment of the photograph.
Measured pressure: 46 mmHg
